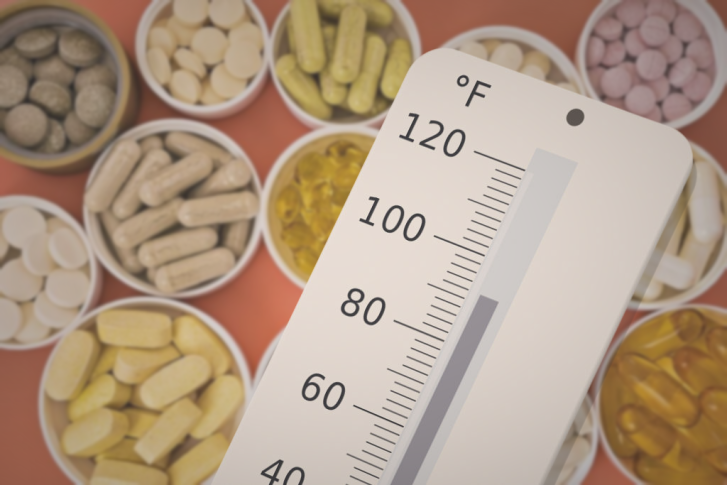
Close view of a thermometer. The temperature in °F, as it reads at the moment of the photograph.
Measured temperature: 92 °F
